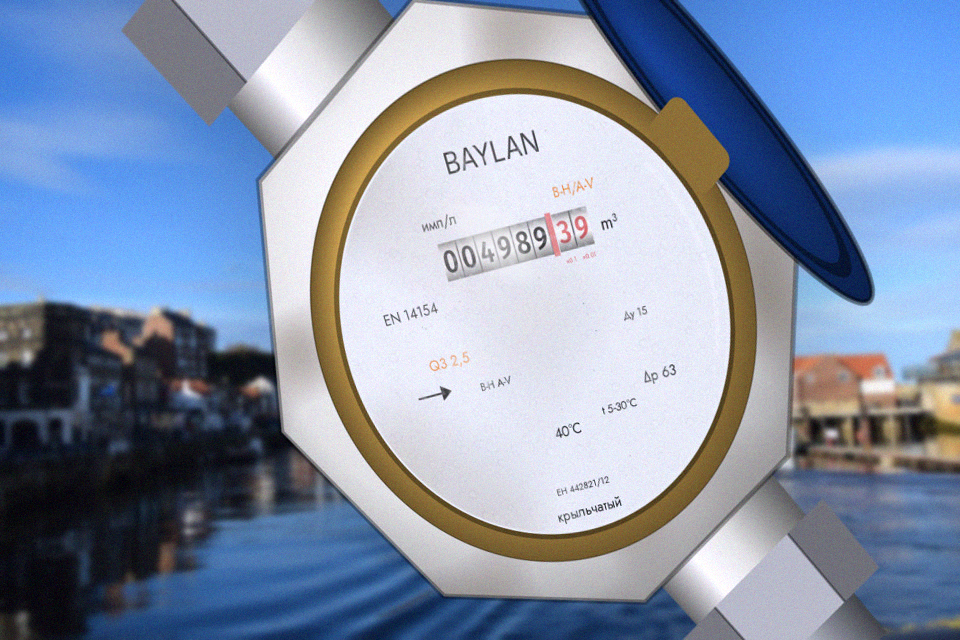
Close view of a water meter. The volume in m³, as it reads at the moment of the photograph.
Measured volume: 4989.39 m³
